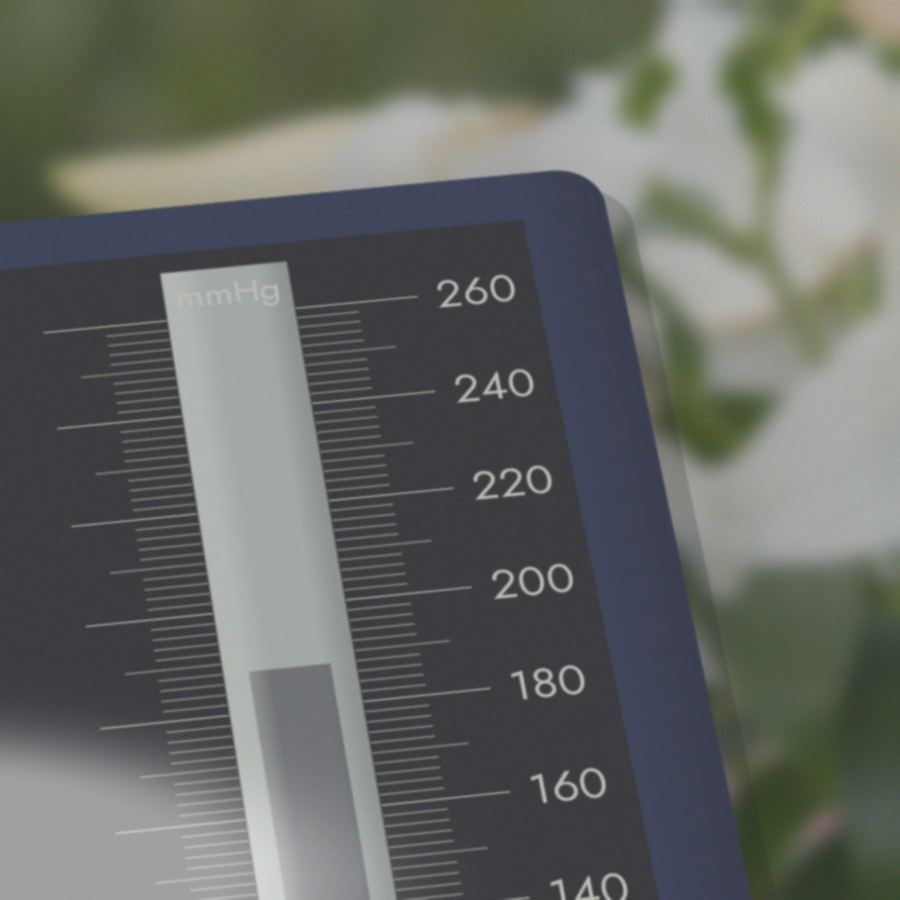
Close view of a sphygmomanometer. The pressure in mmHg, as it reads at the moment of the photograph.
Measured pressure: 188 mmHg
